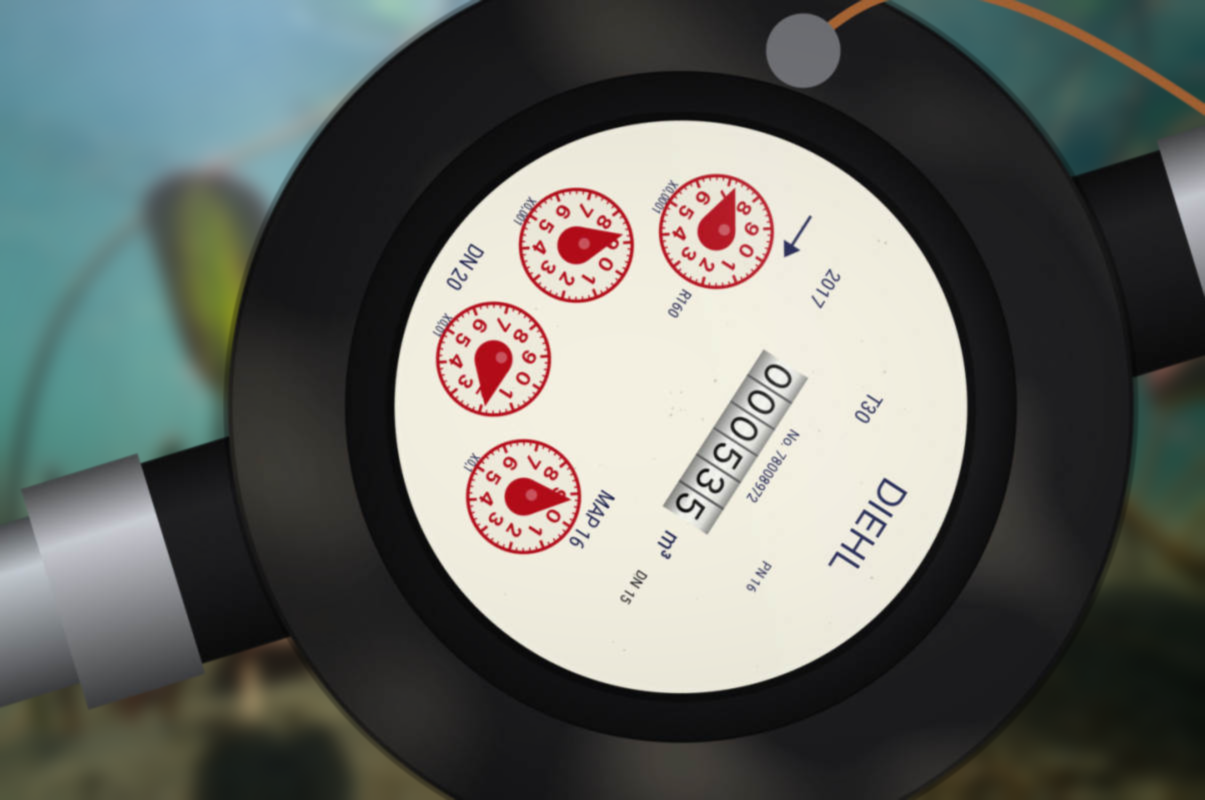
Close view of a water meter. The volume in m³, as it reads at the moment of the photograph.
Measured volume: 534.9187 m³
